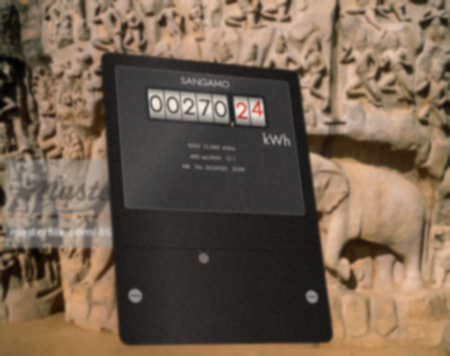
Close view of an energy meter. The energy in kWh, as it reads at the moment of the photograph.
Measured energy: 270.24 kWh
